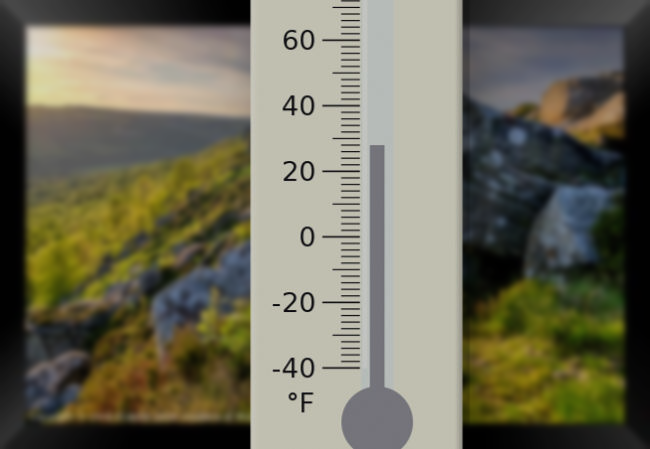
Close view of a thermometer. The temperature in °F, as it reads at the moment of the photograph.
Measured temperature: 28 °F
